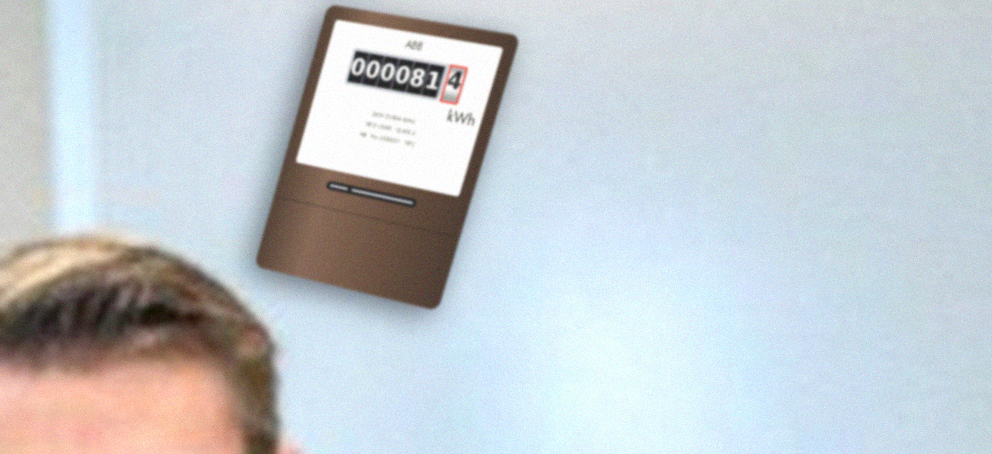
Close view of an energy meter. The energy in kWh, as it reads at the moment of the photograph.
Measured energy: 81.4 kWh
